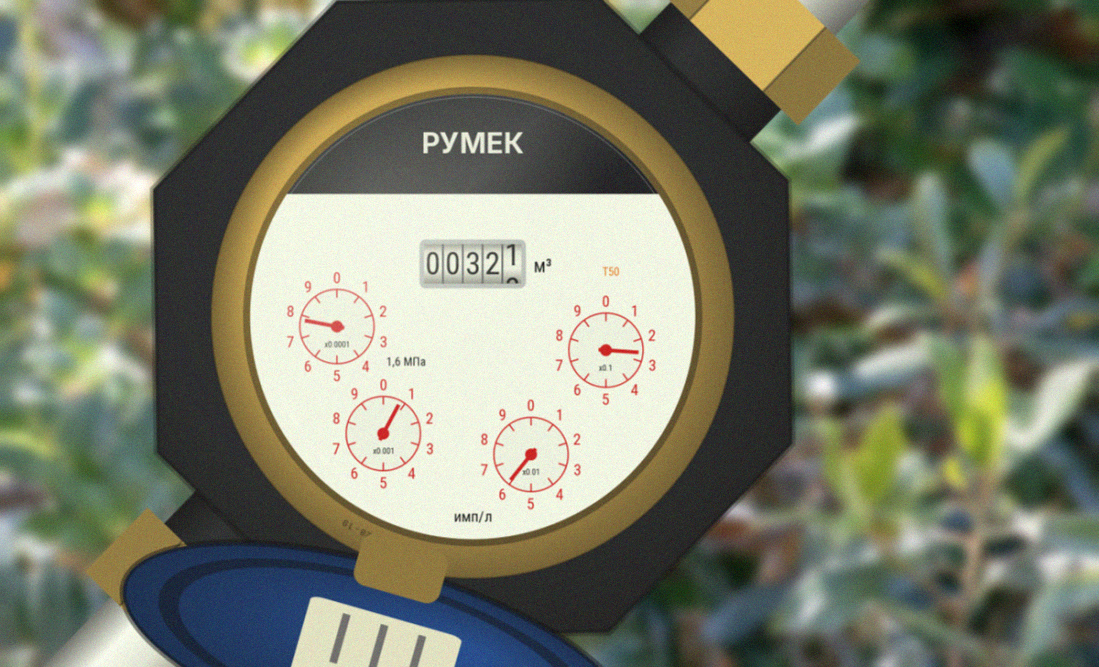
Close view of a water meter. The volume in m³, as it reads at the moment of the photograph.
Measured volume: 321.2607 m³
